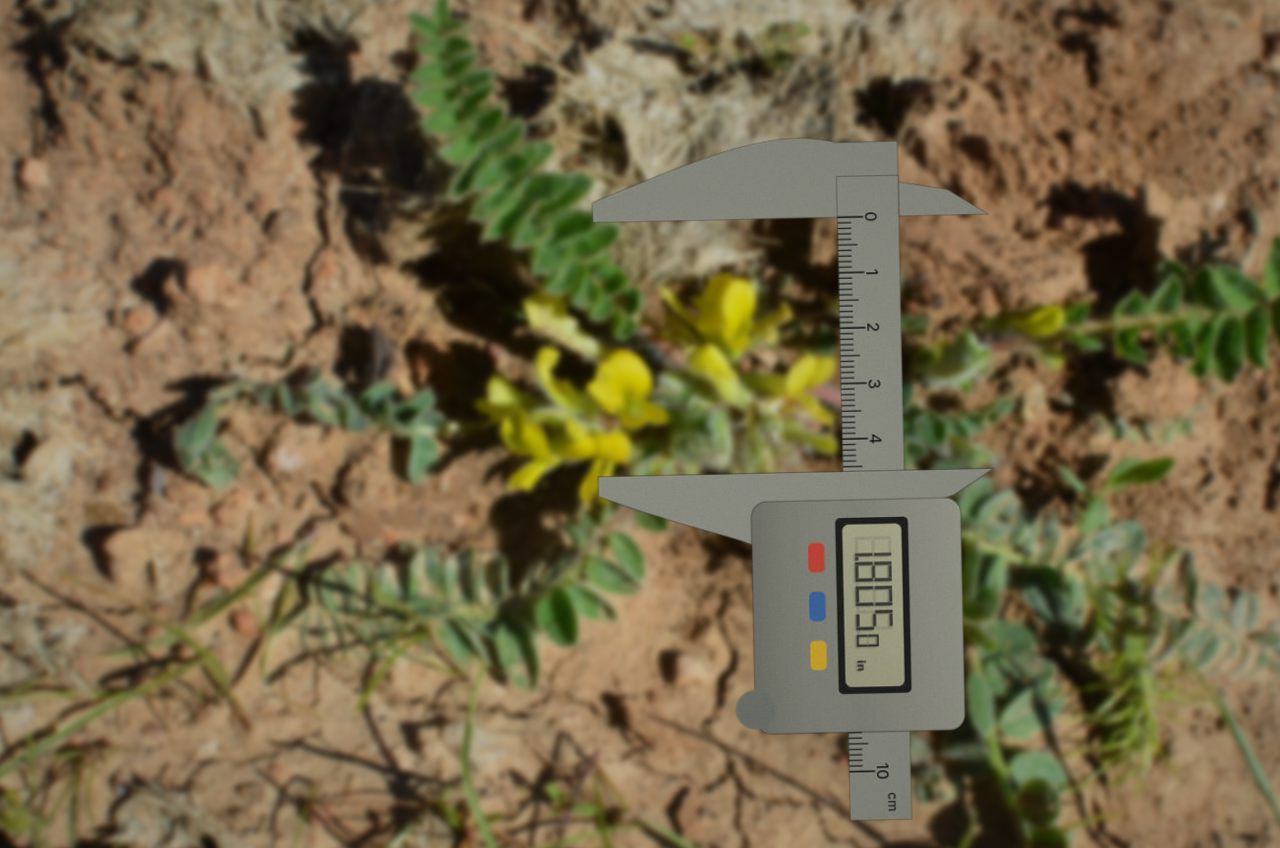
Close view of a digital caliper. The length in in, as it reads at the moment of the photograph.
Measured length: 1.8050 in
